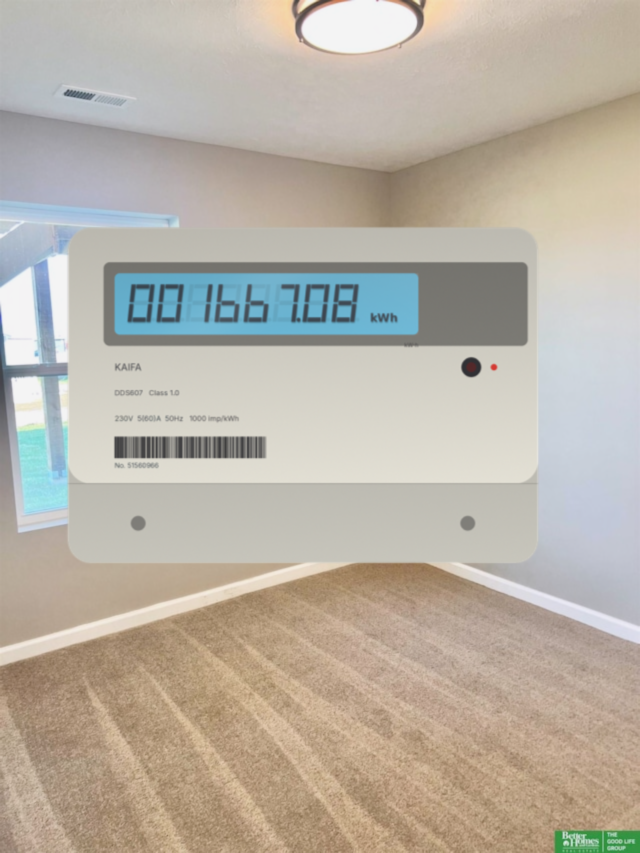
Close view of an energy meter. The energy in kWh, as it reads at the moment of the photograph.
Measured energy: 1667.08 kWh
